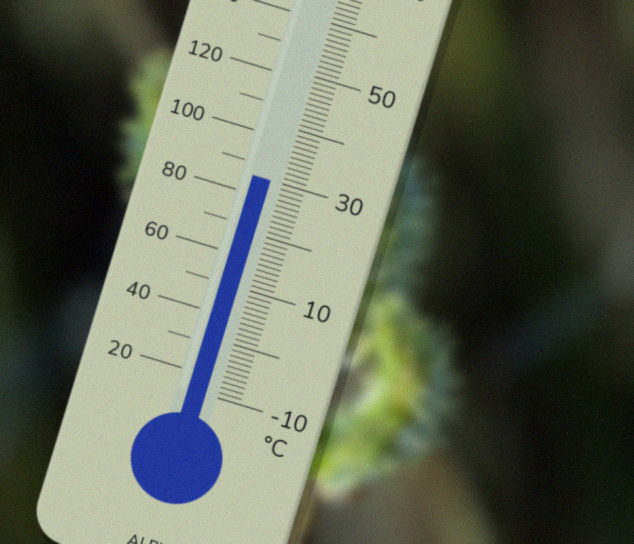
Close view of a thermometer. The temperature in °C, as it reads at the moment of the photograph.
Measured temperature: 30 °C
